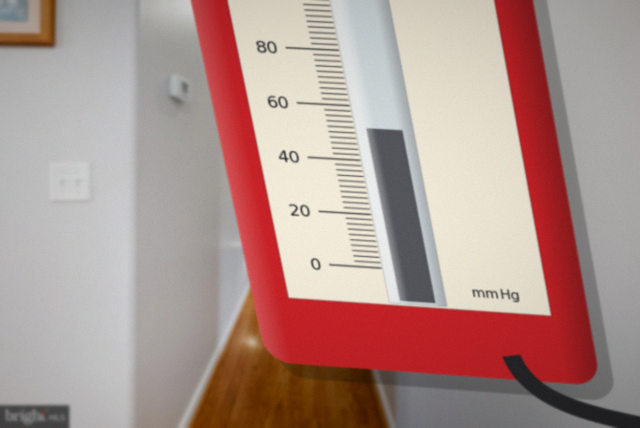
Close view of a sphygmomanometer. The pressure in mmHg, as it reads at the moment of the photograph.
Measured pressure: 52 mmHg
